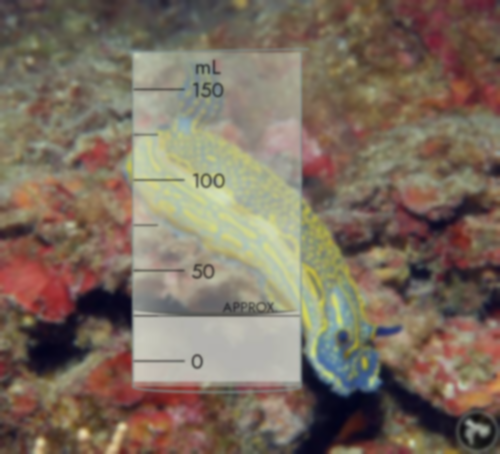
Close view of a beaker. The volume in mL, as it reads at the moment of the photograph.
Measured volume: 25 mL
